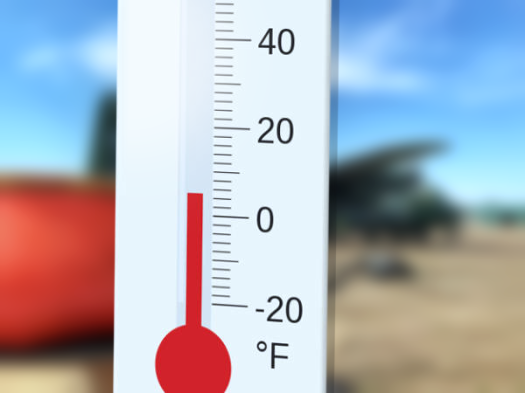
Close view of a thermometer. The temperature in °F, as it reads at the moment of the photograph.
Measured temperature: 5 °F
